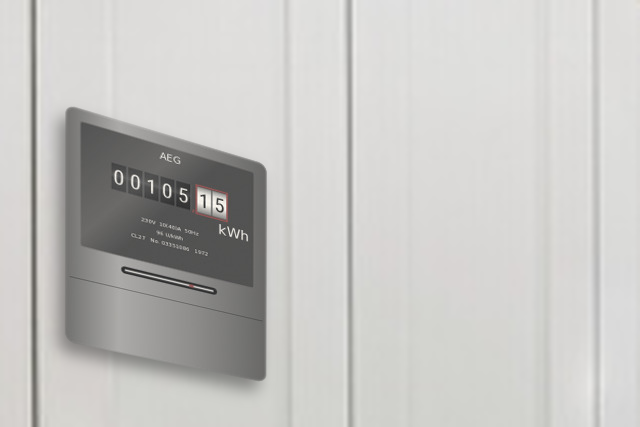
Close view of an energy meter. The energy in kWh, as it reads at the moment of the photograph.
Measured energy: 105.15 kWh
